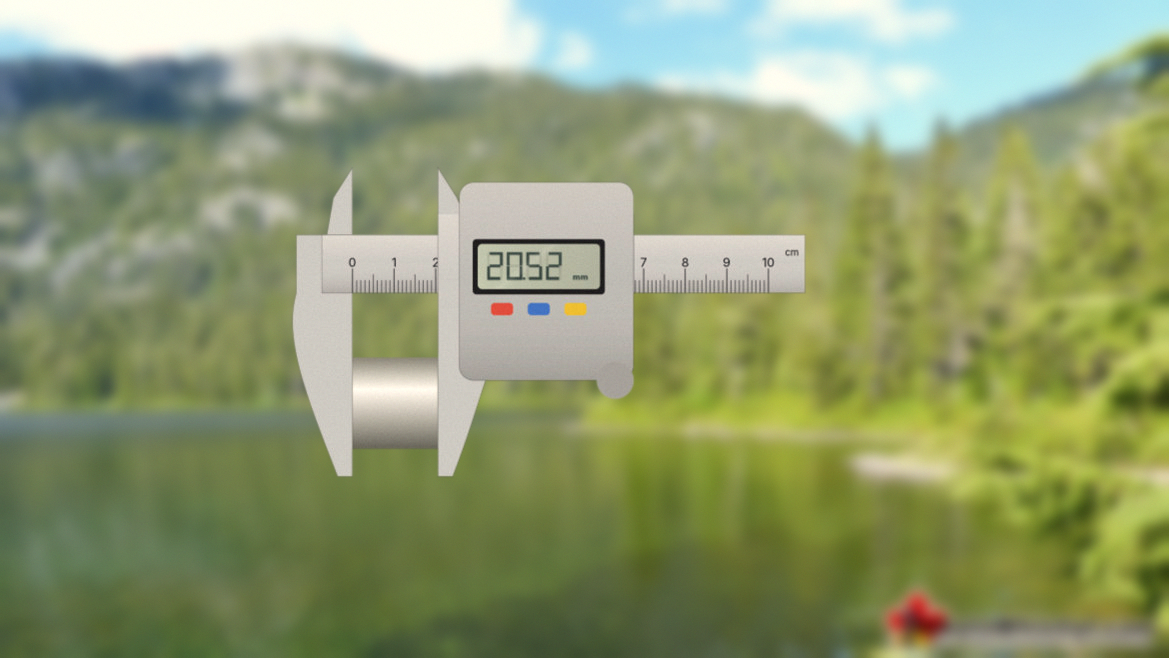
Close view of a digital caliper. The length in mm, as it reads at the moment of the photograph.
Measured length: 20.52 mm
